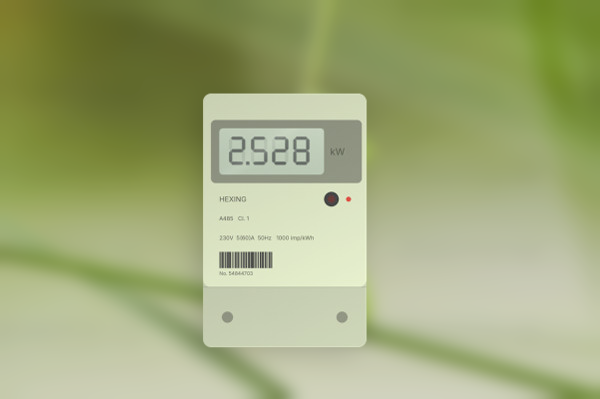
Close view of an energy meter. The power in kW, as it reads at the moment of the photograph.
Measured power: 2.528 kW
